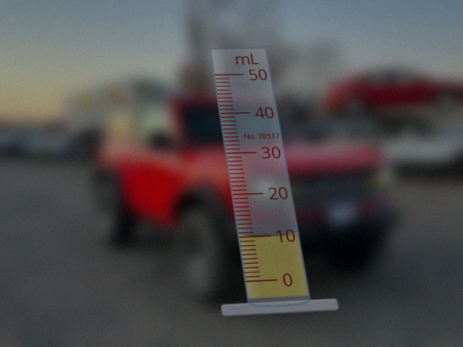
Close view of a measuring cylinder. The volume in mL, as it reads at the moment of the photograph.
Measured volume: 10 mL
